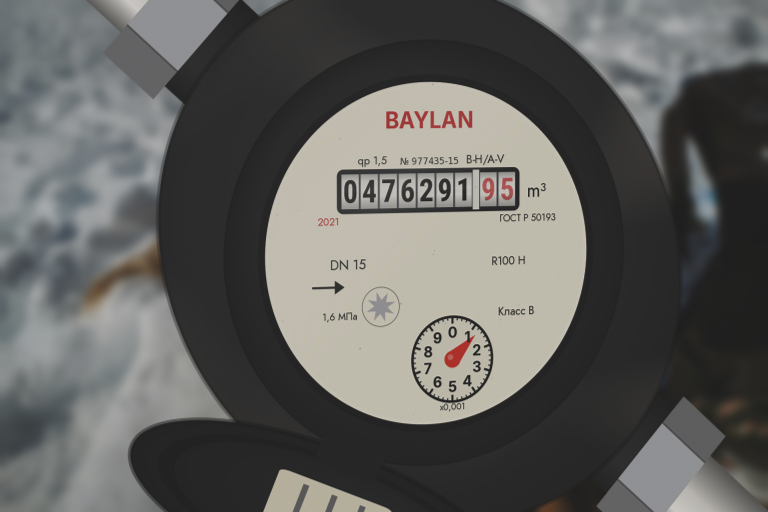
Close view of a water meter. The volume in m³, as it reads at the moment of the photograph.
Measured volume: 476291.951 m³
